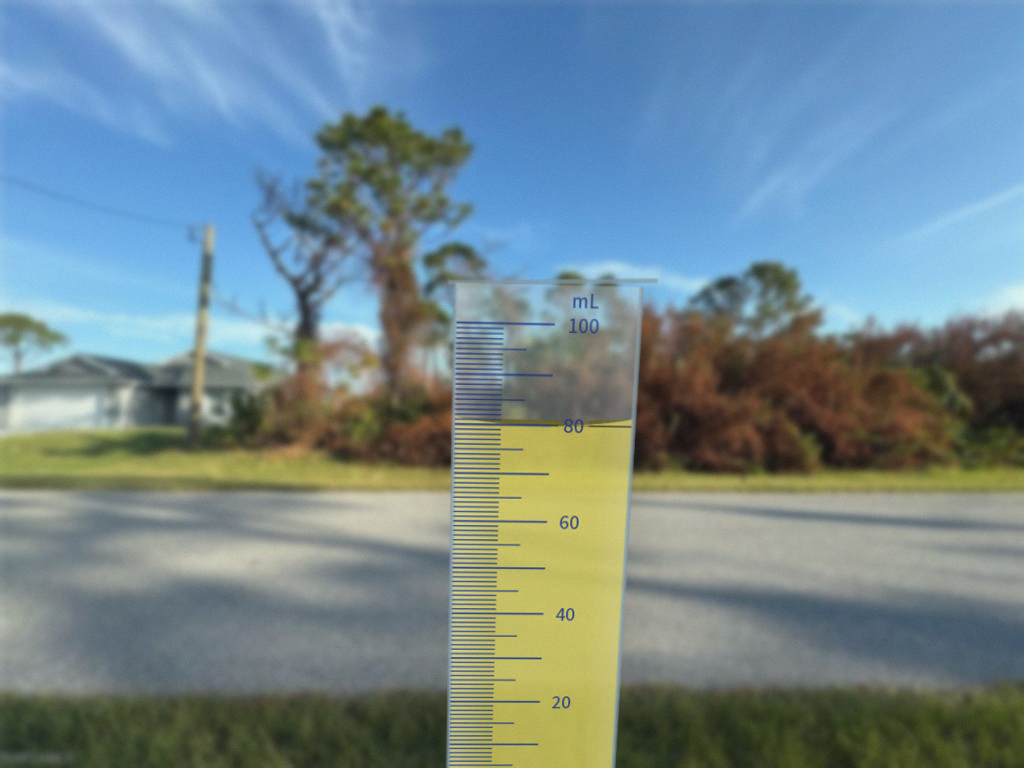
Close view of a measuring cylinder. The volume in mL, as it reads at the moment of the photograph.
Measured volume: 80 mL
